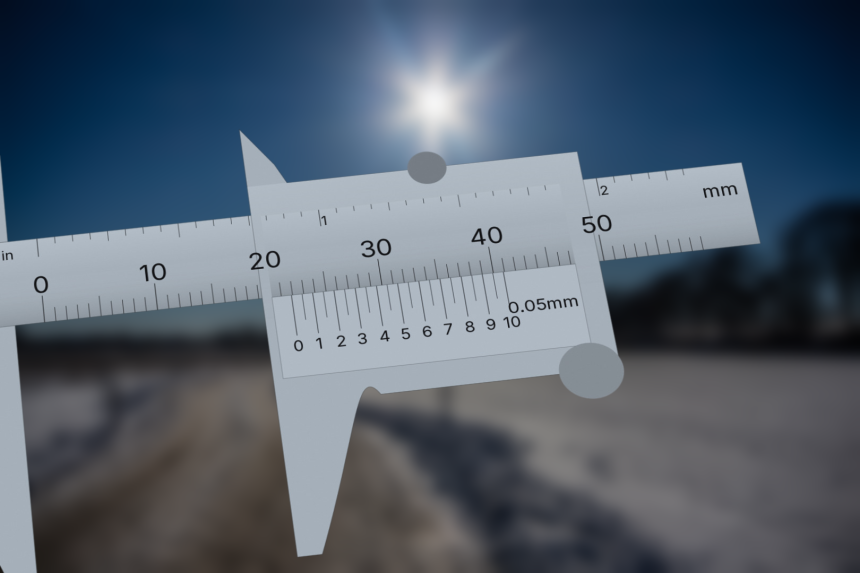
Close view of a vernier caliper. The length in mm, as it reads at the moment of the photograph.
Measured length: 21.9 mm
